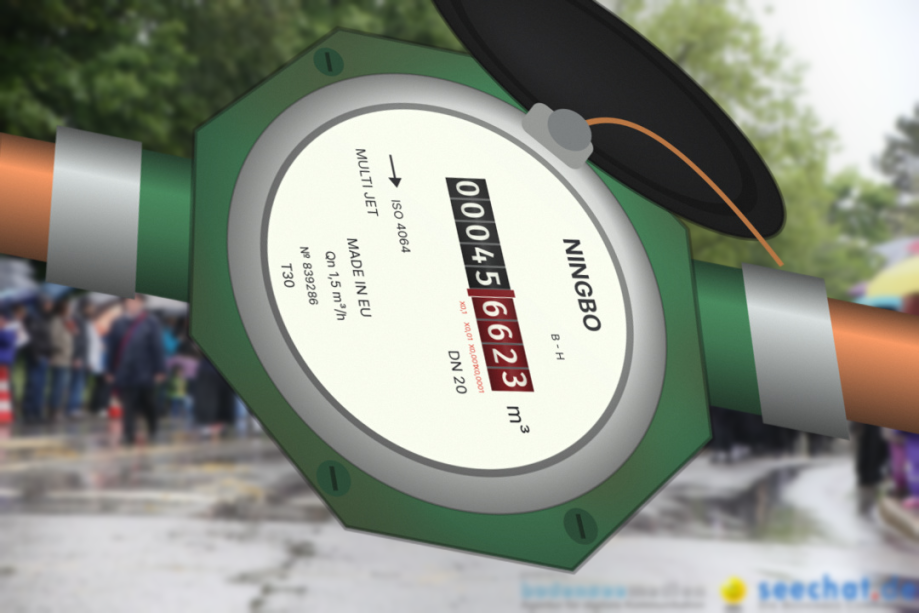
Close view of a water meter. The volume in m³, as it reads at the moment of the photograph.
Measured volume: 45.6623 m³
